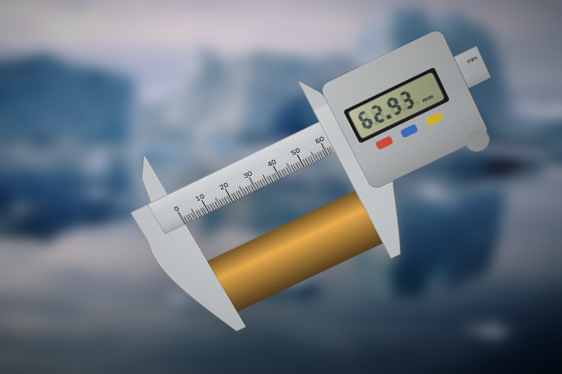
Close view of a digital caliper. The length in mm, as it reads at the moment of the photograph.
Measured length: 62.93 mm
